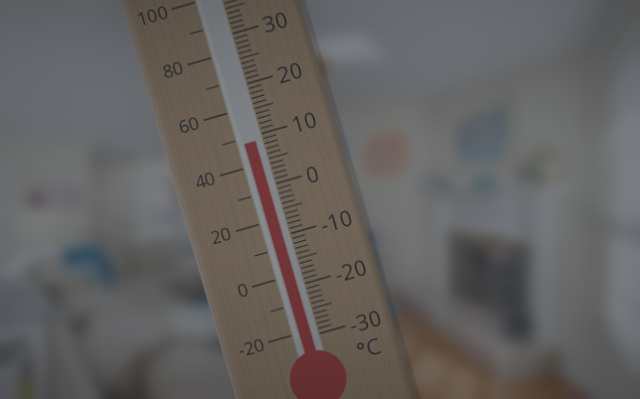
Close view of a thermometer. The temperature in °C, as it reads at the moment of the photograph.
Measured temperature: 9 °C
